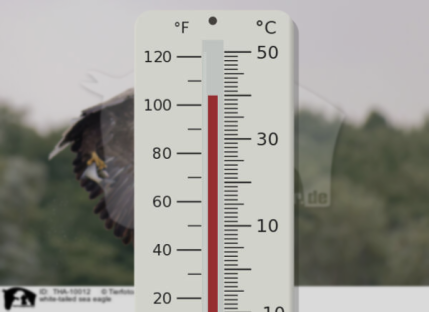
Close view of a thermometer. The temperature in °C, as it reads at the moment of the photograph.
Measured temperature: 40 °C
